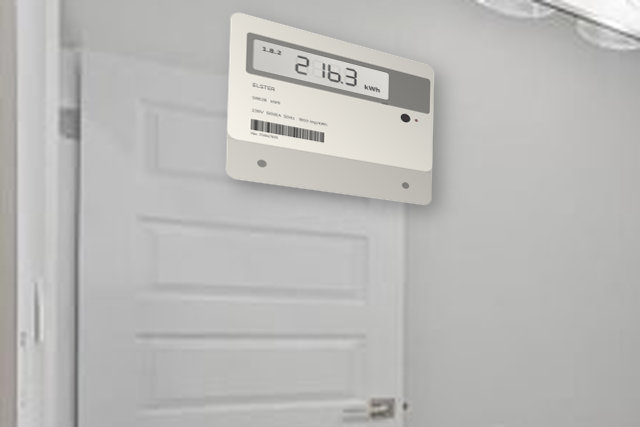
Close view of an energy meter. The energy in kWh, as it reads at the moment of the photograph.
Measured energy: 216.3 kWh
